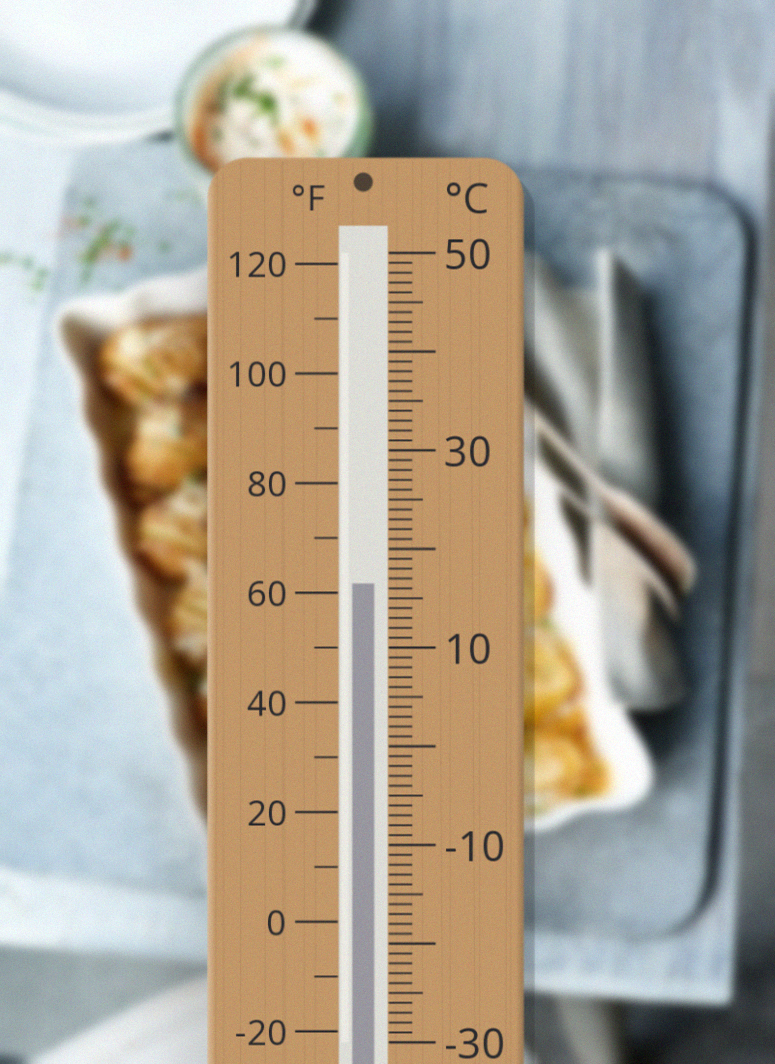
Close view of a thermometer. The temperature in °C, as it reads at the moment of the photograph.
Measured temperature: 16.5 °C
